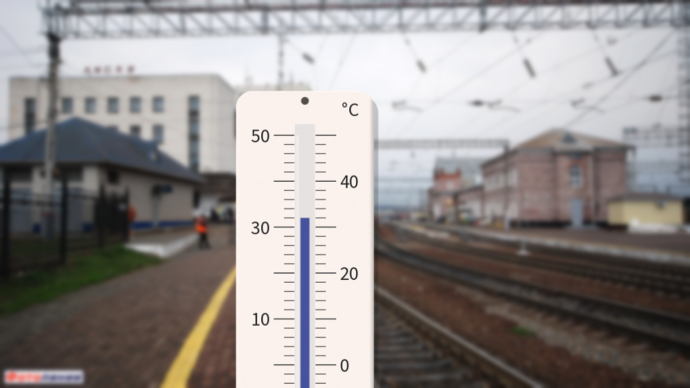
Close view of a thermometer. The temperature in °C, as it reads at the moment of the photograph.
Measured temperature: 32 °C
